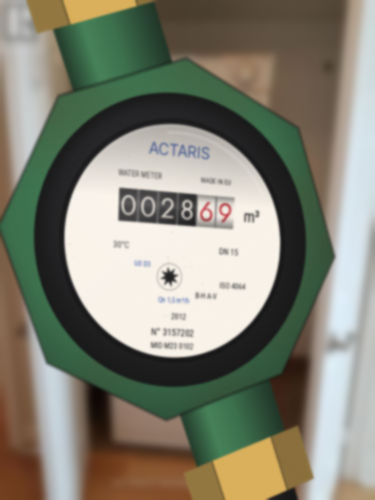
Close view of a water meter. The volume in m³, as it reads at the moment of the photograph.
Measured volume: 28.69 m³
